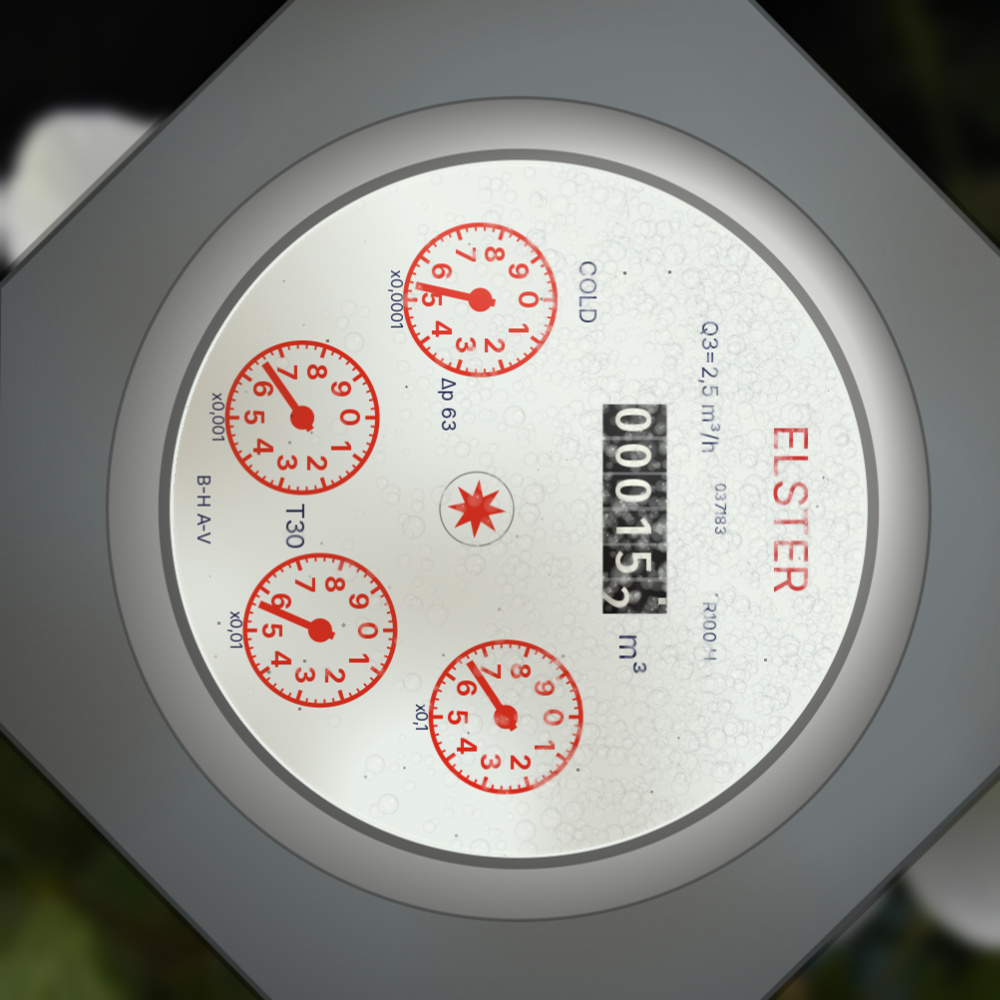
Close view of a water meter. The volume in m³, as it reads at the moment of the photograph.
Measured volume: 151.6565 m³
